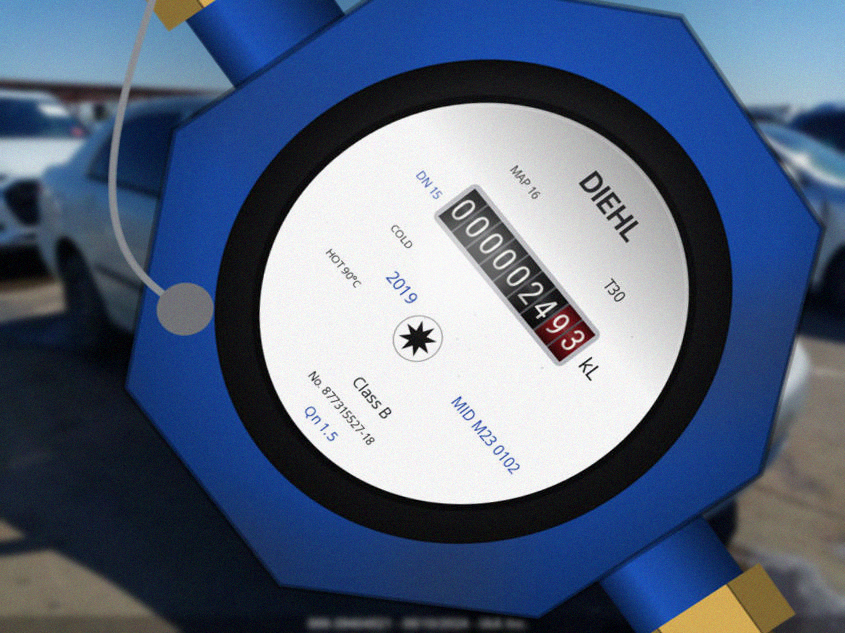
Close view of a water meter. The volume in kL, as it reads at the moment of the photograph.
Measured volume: 24.93 kL
